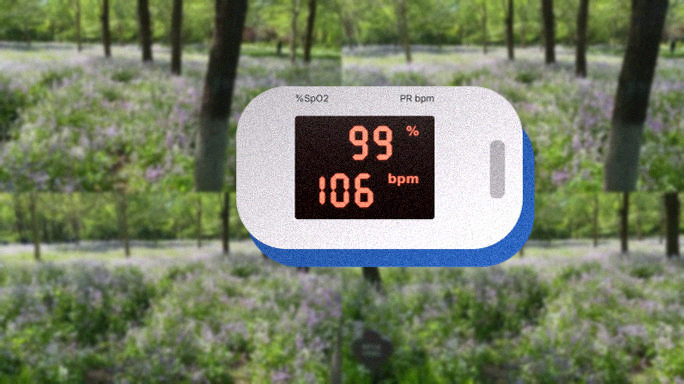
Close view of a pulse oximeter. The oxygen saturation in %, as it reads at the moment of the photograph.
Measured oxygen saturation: 99 %
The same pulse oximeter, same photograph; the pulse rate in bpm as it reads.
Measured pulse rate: 106 bpm
